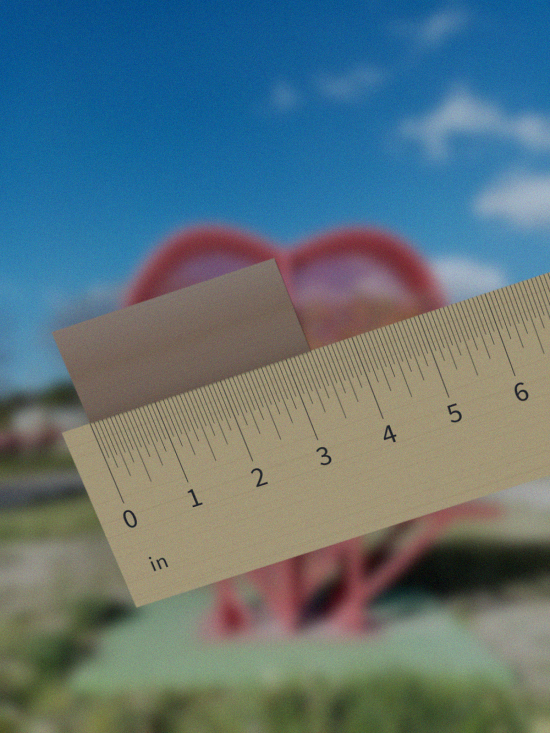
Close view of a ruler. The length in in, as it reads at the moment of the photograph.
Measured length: 3.375 in
